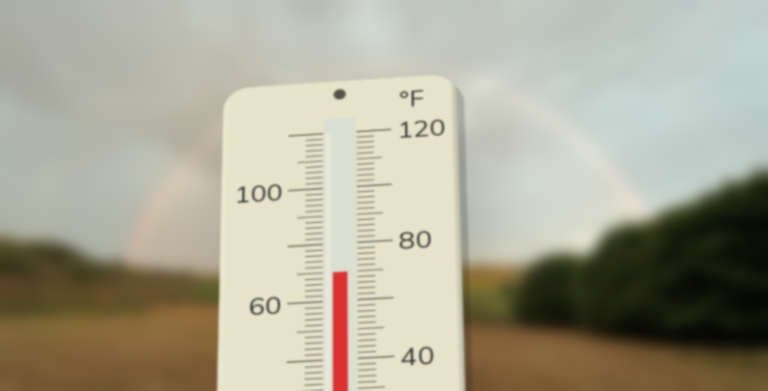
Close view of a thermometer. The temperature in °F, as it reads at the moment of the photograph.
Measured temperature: 70 °F
